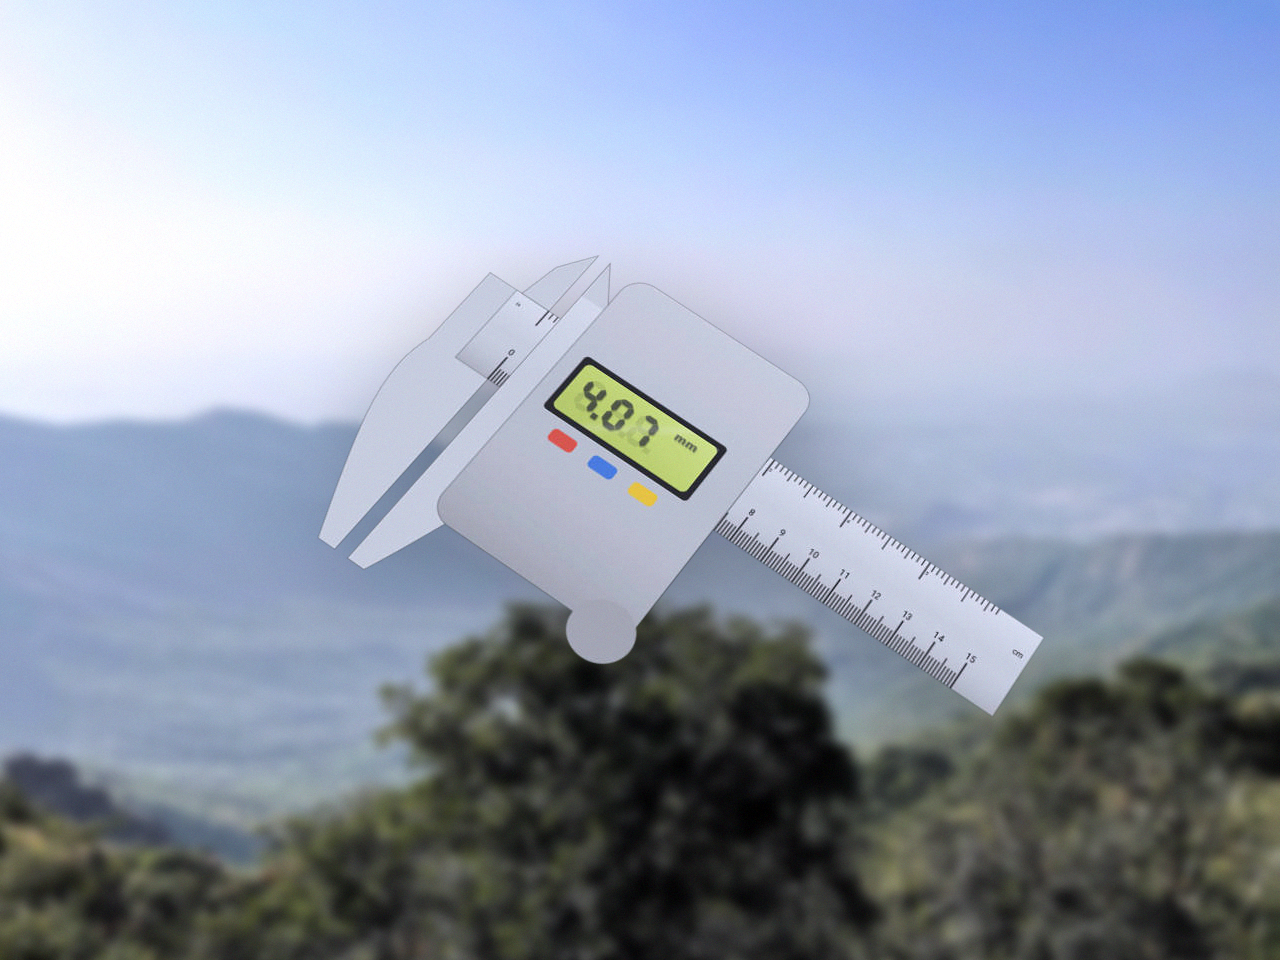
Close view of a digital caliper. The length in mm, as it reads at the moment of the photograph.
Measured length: 4.07 mm
